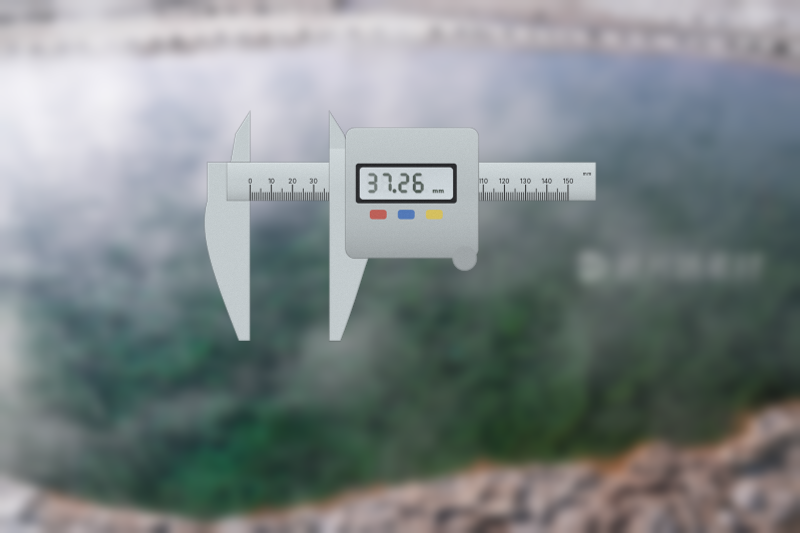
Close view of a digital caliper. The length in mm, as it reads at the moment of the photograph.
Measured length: 37.26 mm
